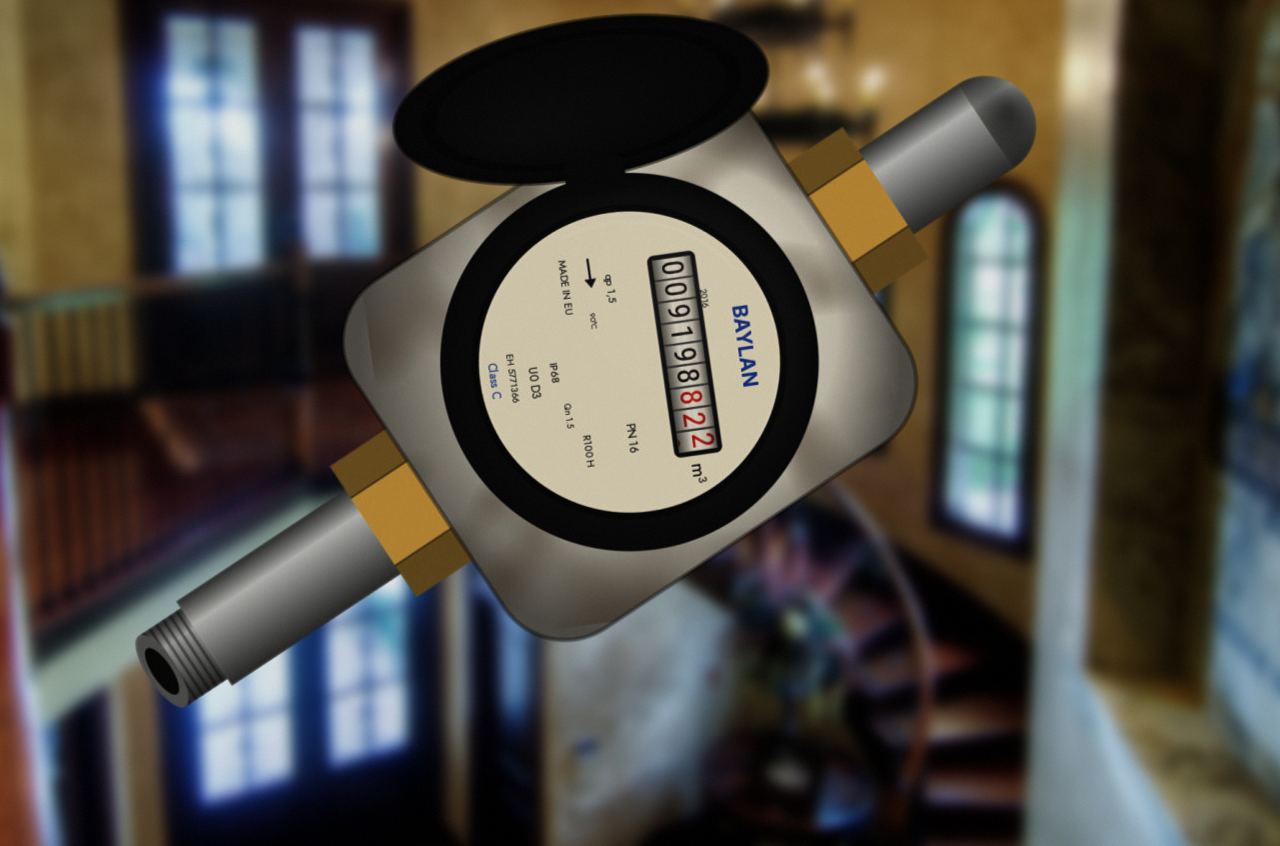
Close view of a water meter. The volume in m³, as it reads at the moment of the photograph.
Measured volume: 9198.822 m³
